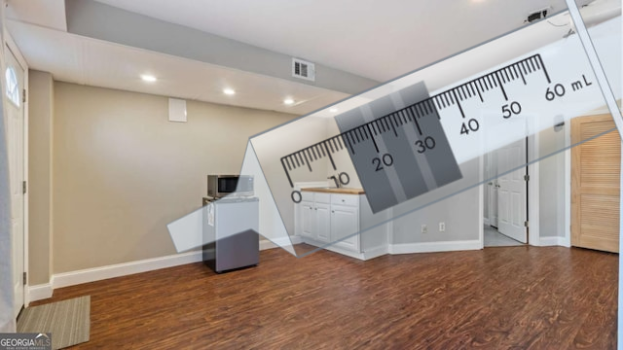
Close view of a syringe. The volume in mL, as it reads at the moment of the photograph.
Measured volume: 14 mL
